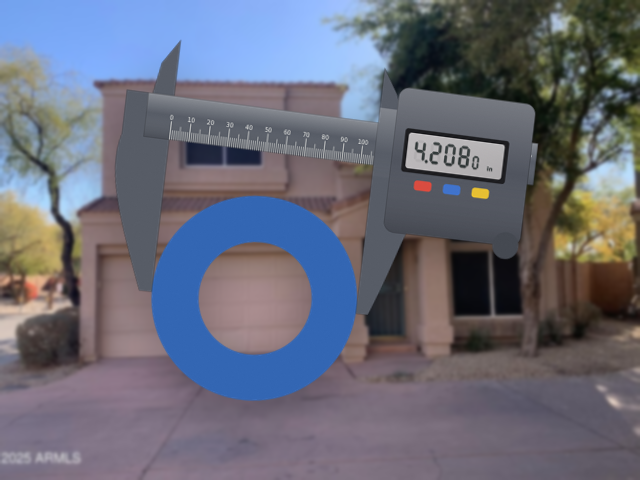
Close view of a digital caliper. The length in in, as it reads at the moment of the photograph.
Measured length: 4.2080 in
